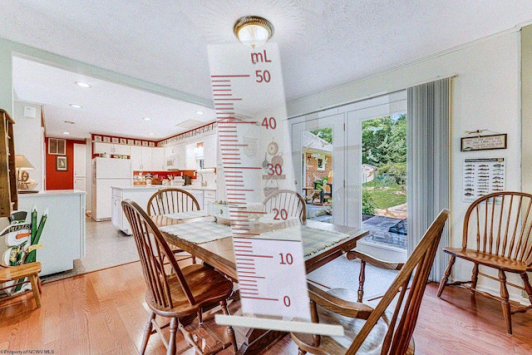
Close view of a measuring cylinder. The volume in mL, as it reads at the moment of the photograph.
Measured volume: 14 mL
